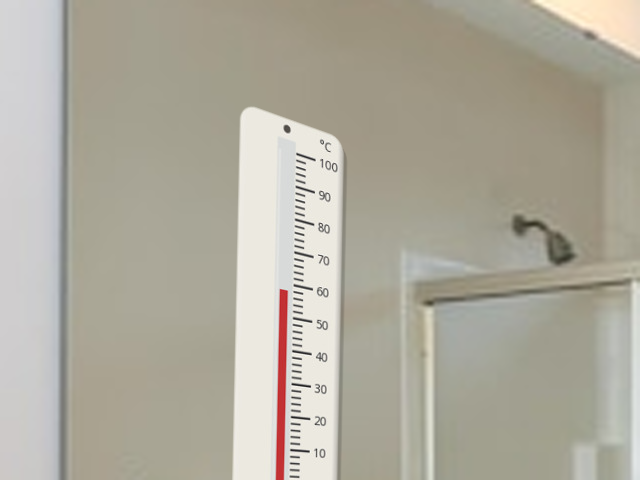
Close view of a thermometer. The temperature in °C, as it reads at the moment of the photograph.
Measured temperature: 58 °C
